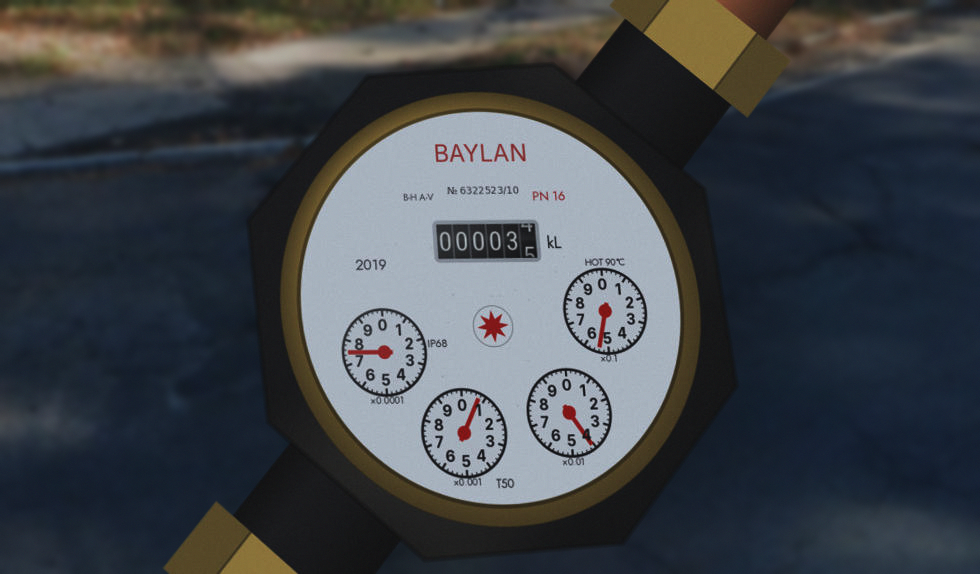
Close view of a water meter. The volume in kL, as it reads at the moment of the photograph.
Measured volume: 34.5407 kL
